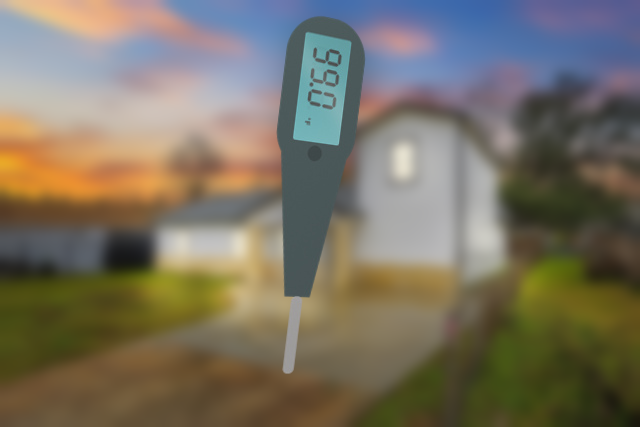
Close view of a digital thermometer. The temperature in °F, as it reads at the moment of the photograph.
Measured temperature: 99.0 °F
